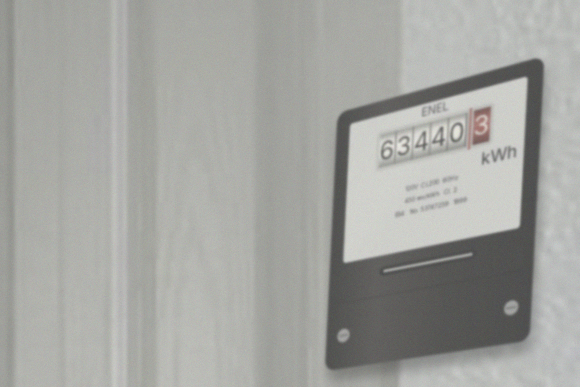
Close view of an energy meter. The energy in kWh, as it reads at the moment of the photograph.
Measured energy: 63440.3 kWh
